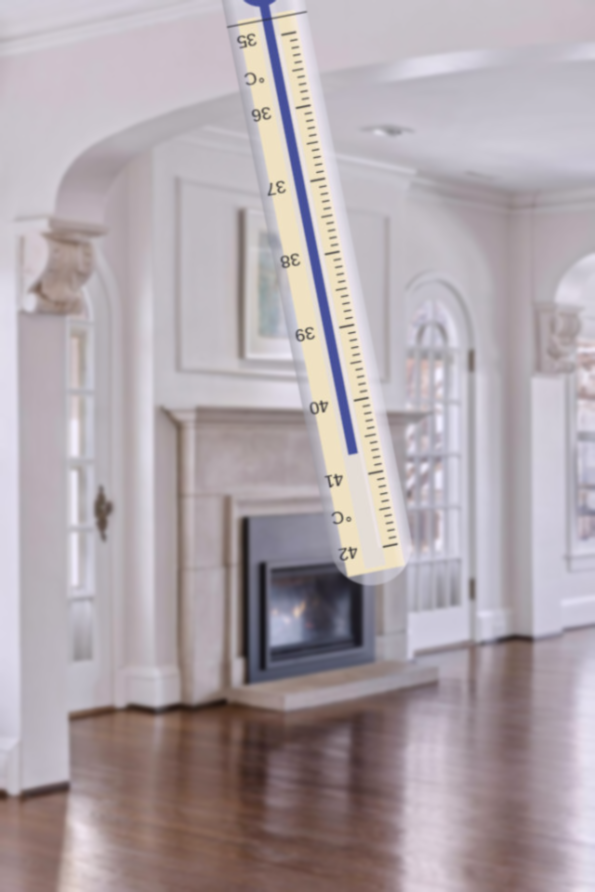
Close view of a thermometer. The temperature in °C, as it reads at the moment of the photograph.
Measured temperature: 40.7 °C
